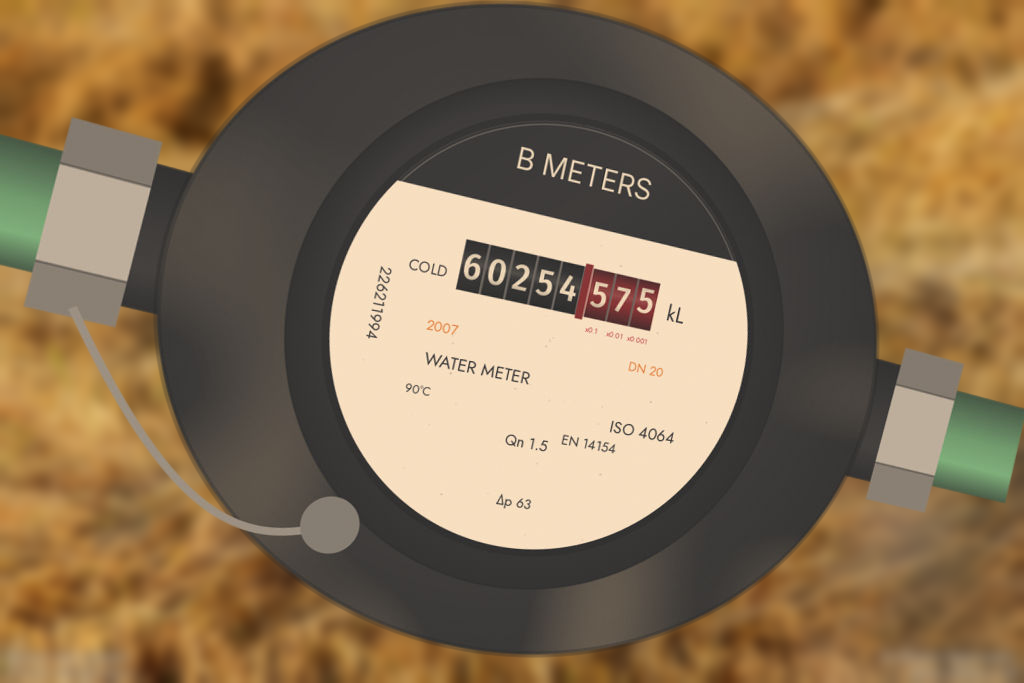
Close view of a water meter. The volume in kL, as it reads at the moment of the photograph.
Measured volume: 60254.575 kL
